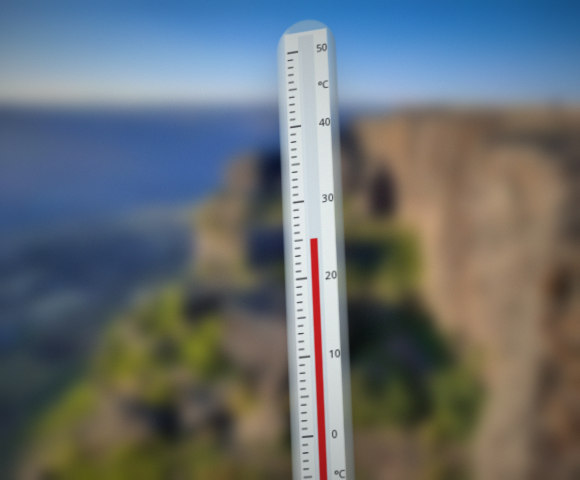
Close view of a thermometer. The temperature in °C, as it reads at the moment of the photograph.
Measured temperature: 25 °C
